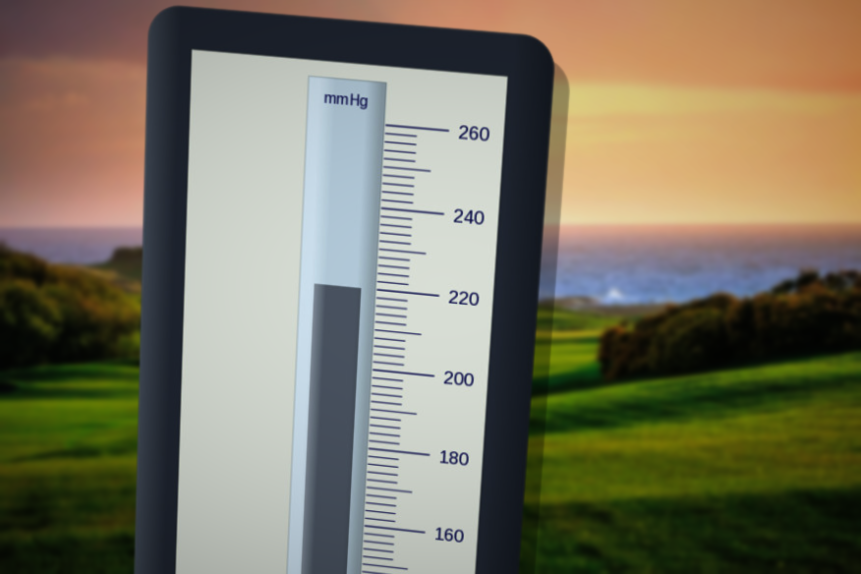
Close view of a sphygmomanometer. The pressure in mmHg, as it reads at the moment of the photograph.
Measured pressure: 220 mmHg
